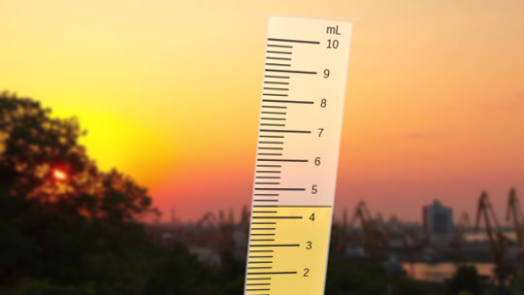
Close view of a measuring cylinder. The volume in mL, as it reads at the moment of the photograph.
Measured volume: 4.4 mL
